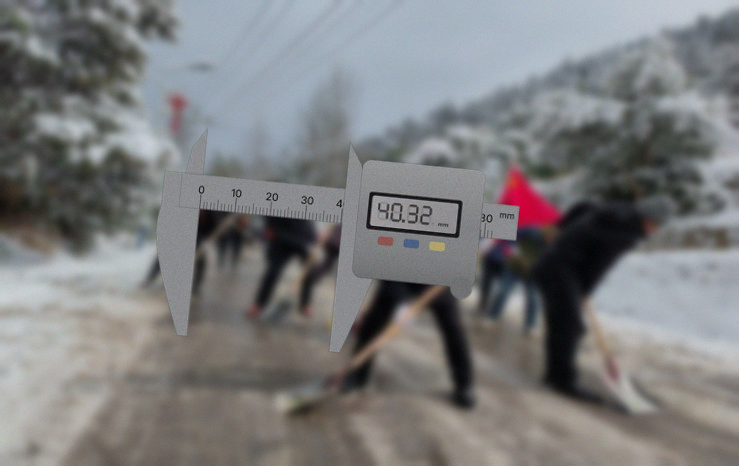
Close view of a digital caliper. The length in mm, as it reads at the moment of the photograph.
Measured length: 40.32 mm
